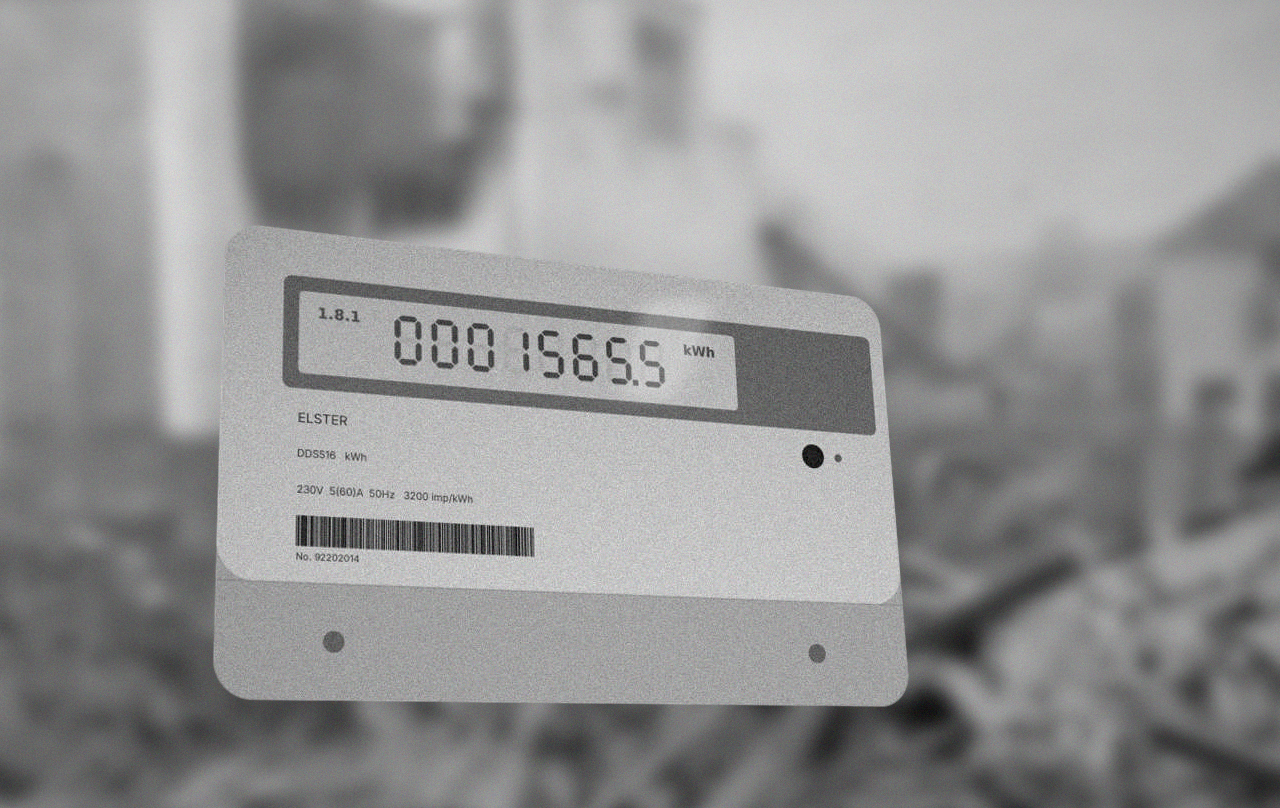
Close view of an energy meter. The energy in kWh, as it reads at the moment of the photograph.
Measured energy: 1565.5 kWh
